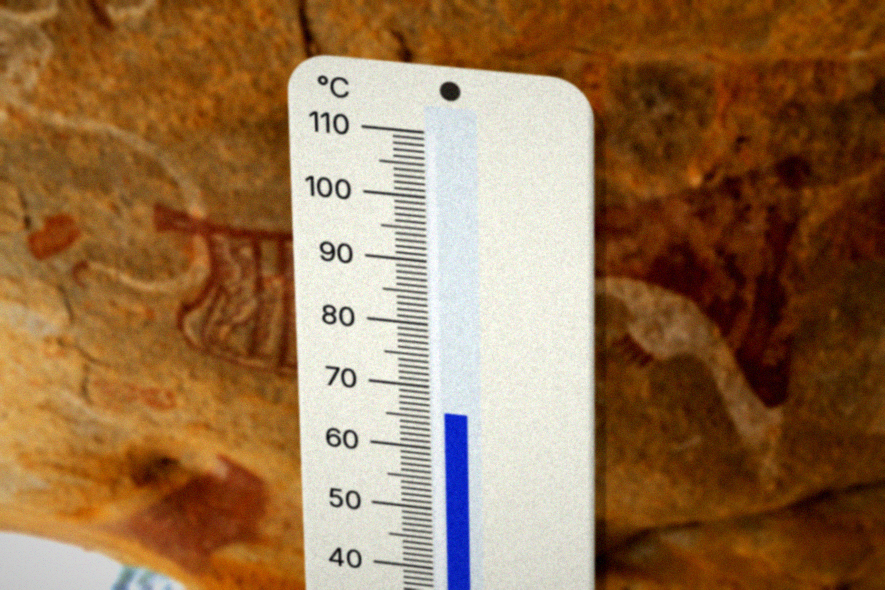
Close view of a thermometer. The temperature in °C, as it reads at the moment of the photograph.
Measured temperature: 66 °C
